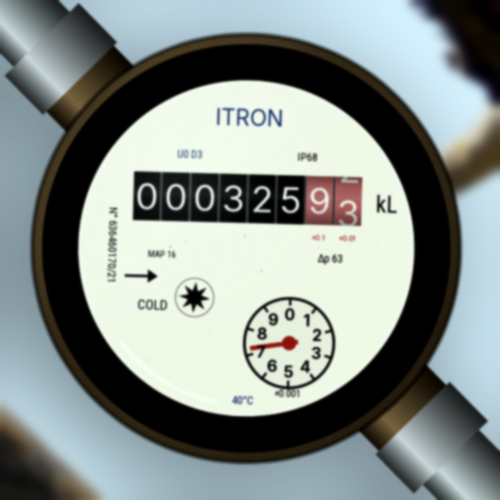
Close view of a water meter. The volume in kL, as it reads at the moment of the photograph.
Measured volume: 325.927 kL
